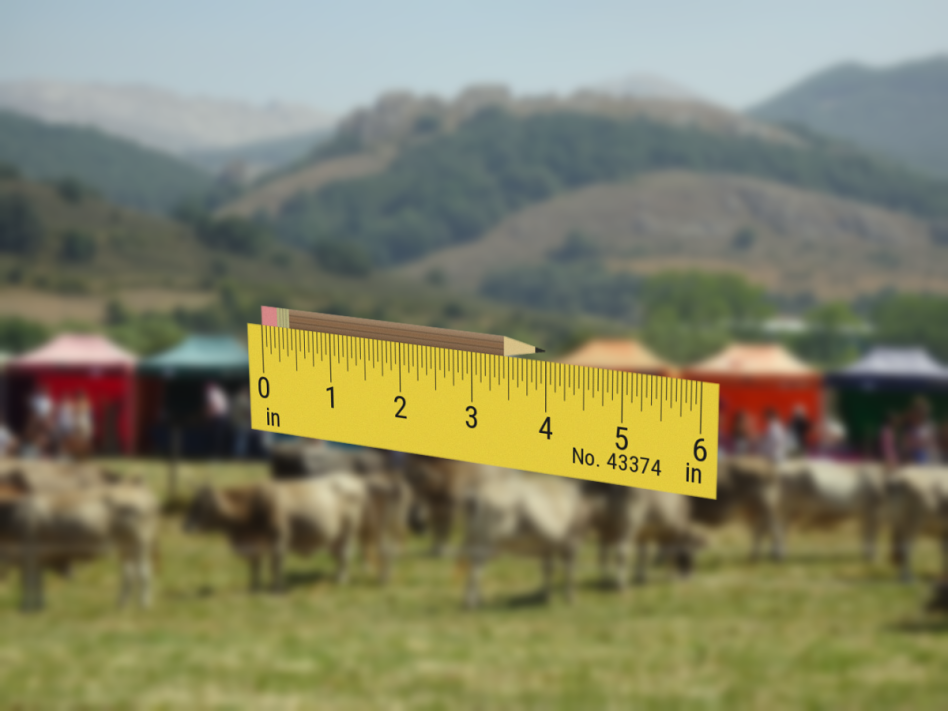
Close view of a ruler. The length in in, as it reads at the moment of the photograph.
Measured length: 4 in
